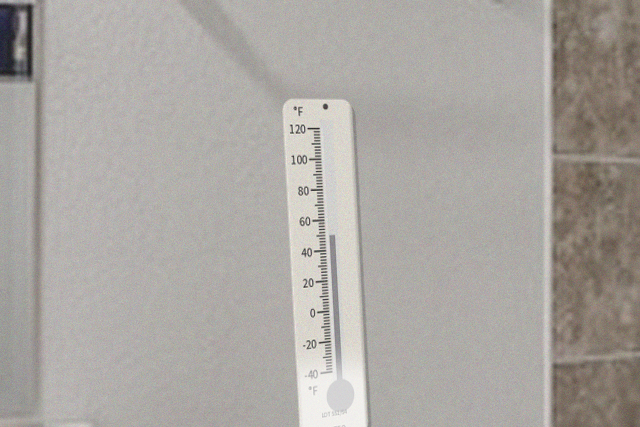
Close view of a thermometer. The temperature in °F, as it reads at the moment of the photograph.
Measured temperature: 50 °F
